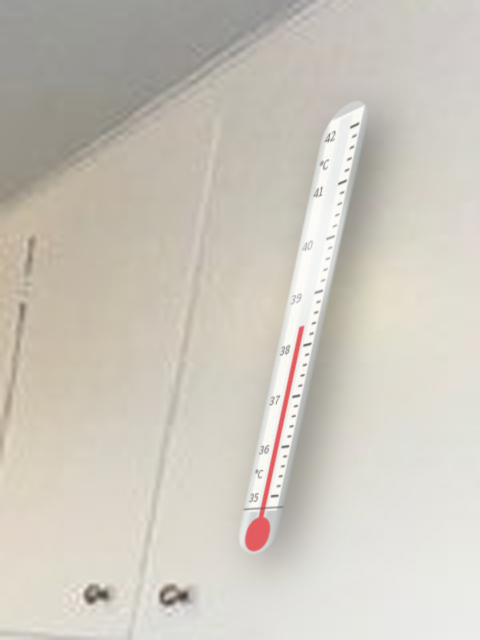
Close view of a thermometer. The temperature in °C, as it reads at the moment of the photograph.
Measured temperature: 38.4 °C
